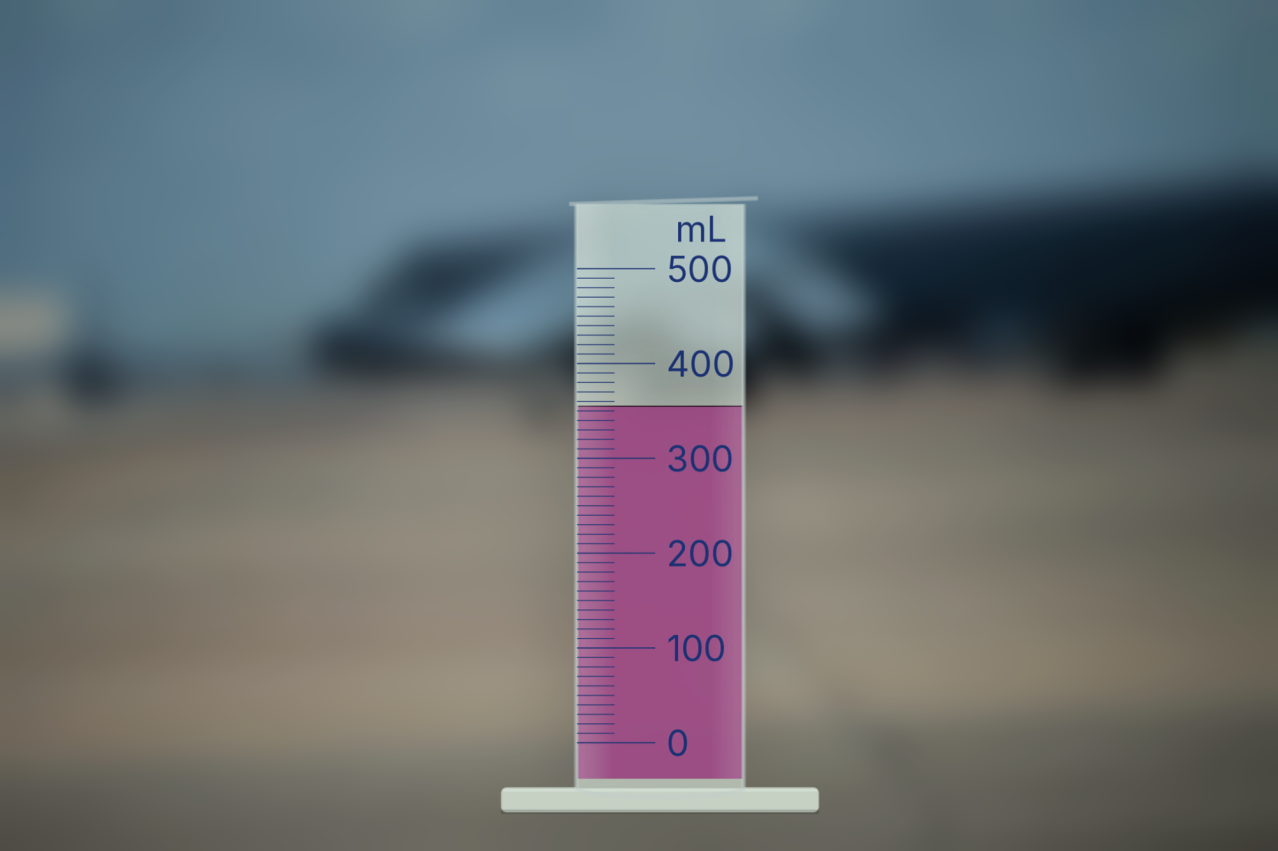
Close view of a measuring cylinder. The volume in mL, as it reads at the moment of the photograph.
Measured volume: 355 mL
